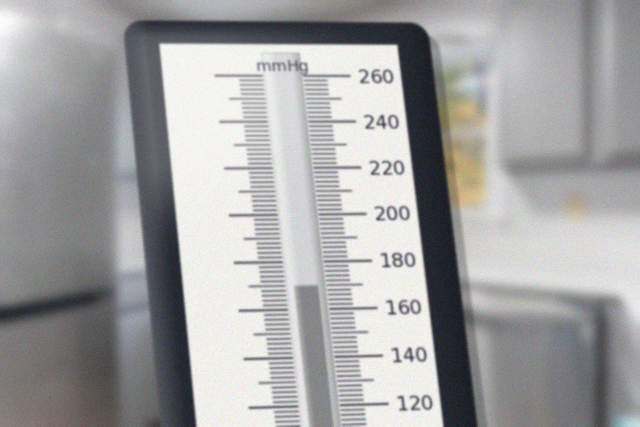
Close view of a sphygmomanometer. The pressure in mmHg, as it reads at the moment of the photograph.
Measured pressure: 170 mmHg
